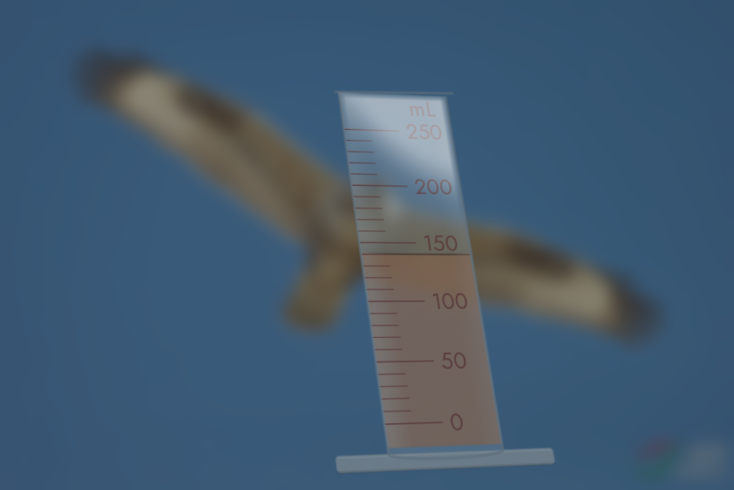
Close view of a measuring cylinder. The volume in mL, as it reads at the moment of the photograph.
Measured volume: 140 mL
